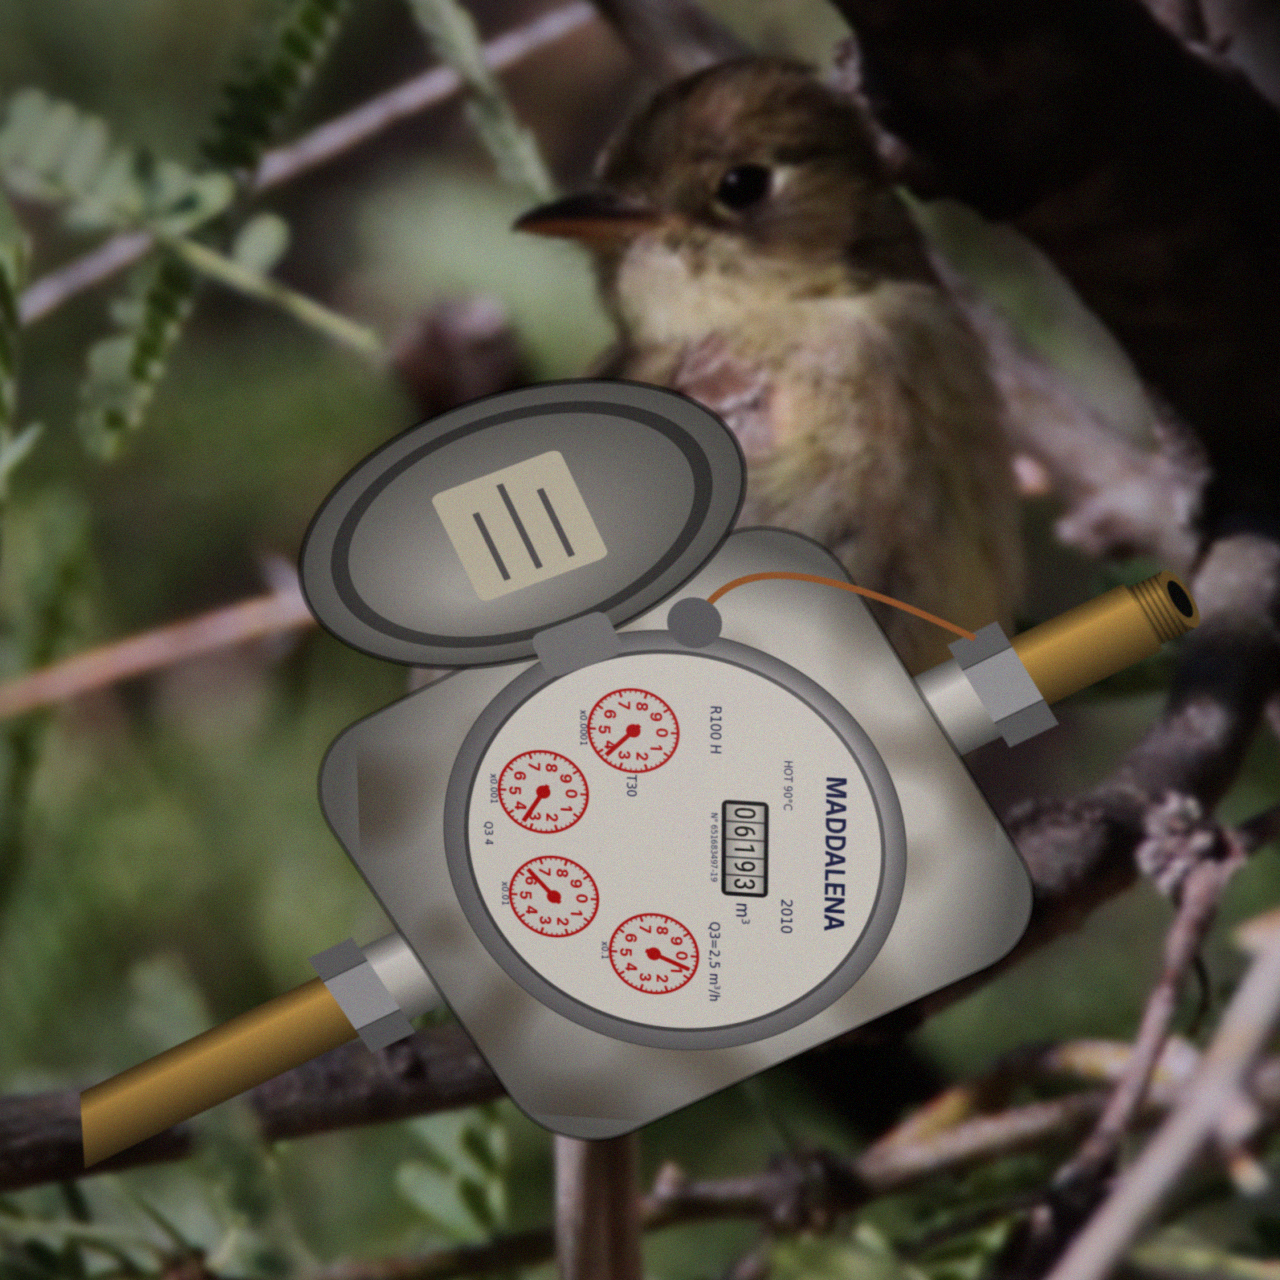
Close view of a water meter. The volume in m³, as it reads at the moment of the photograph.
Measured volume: 6193.0633 m³
